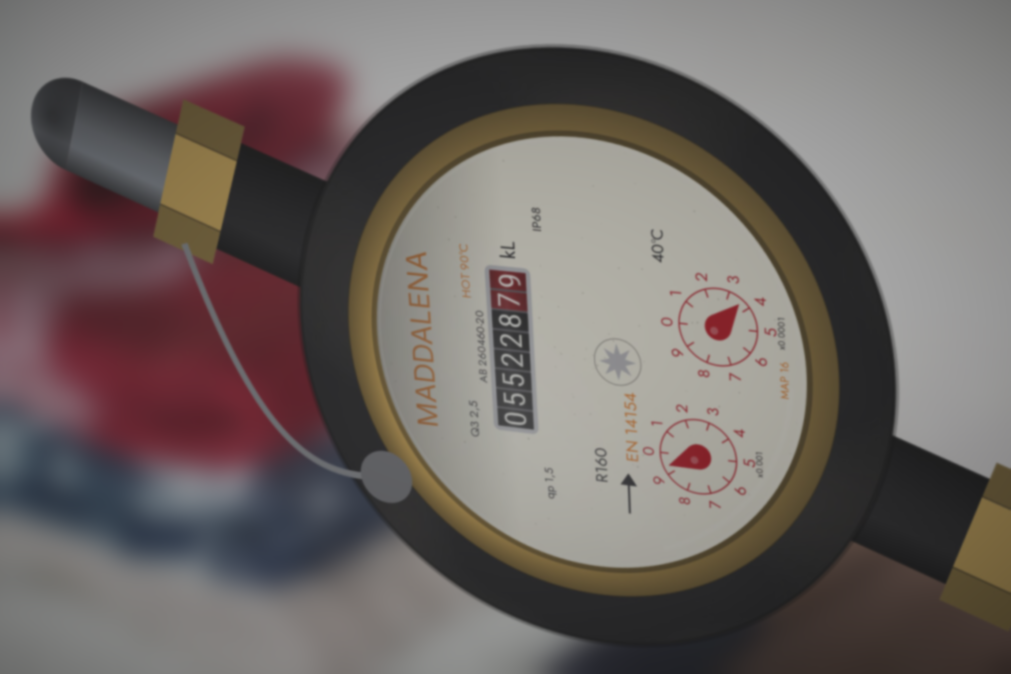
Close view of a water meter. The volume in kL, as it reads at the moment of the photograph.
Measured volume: 55228.7893 kL
